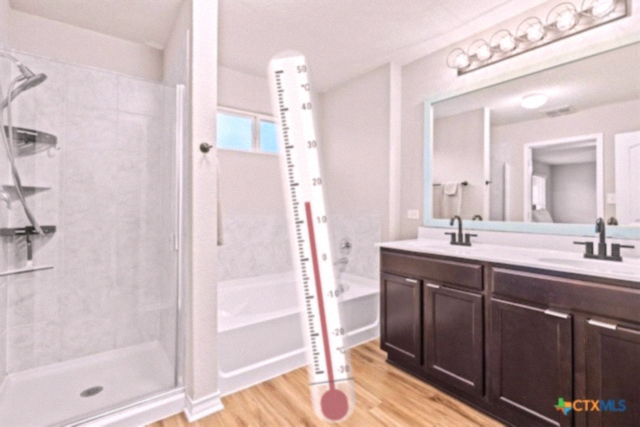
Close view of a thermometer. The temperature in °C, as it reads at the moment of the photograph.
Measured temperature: 15 °C
